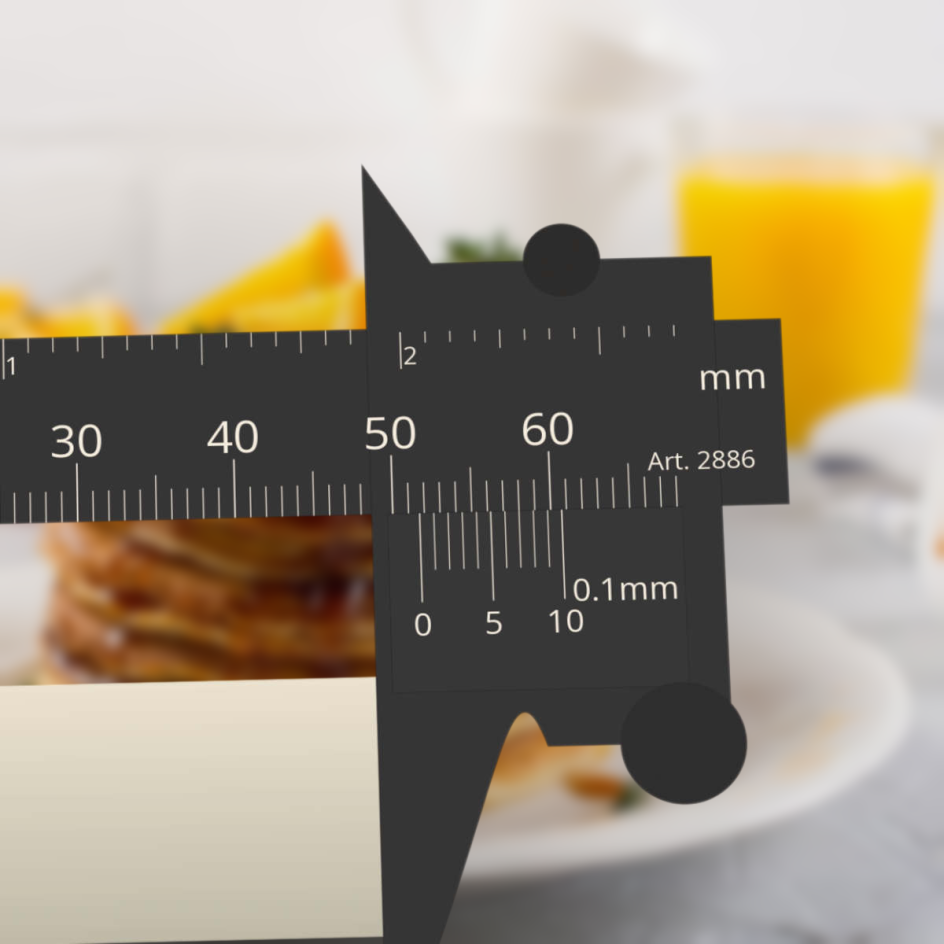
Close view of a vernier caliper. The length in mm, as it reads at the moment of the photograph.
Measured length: 51.7 mm
